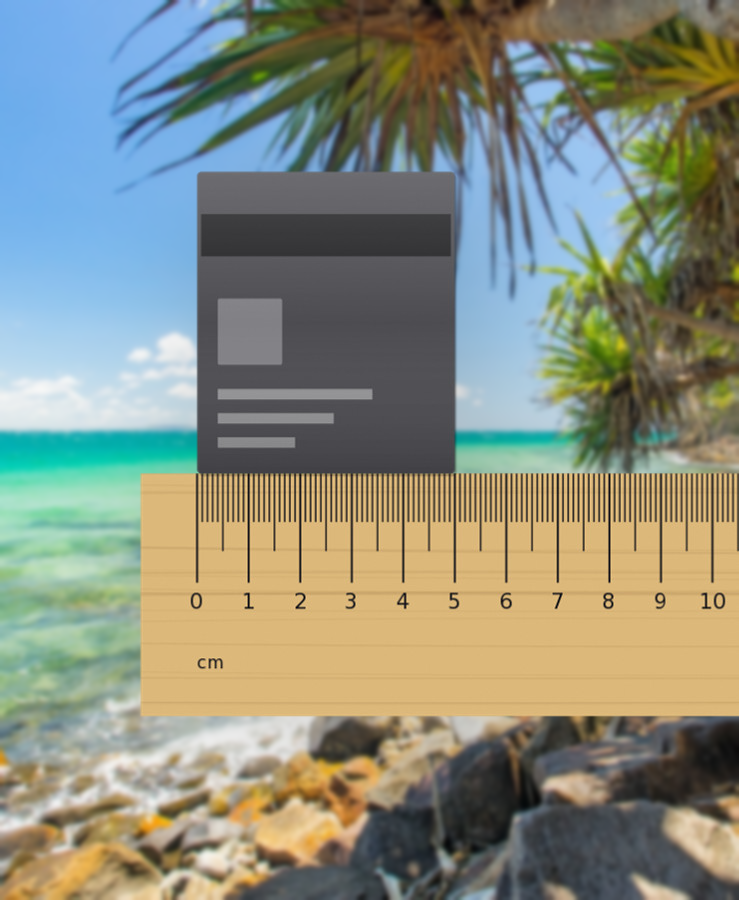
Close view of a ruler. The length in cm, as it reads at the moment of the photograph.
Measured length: 5 cm
